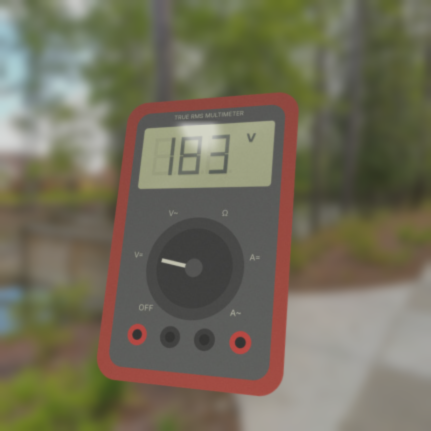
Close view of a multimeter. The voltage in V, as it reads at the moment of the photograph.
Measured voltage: 183 V
